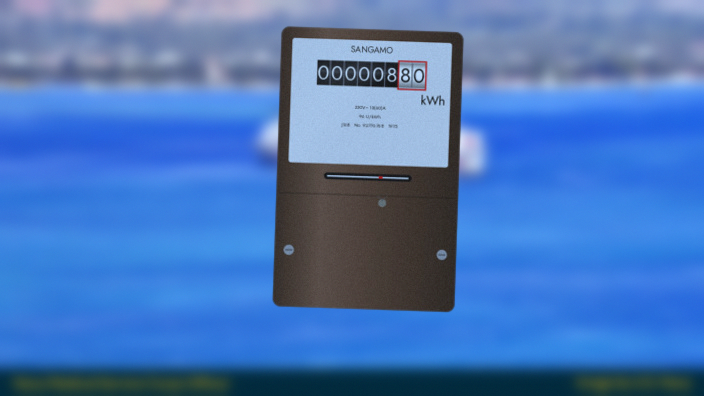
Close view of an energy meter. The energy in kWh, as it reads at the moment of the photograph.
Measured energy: 8.80 kWh
